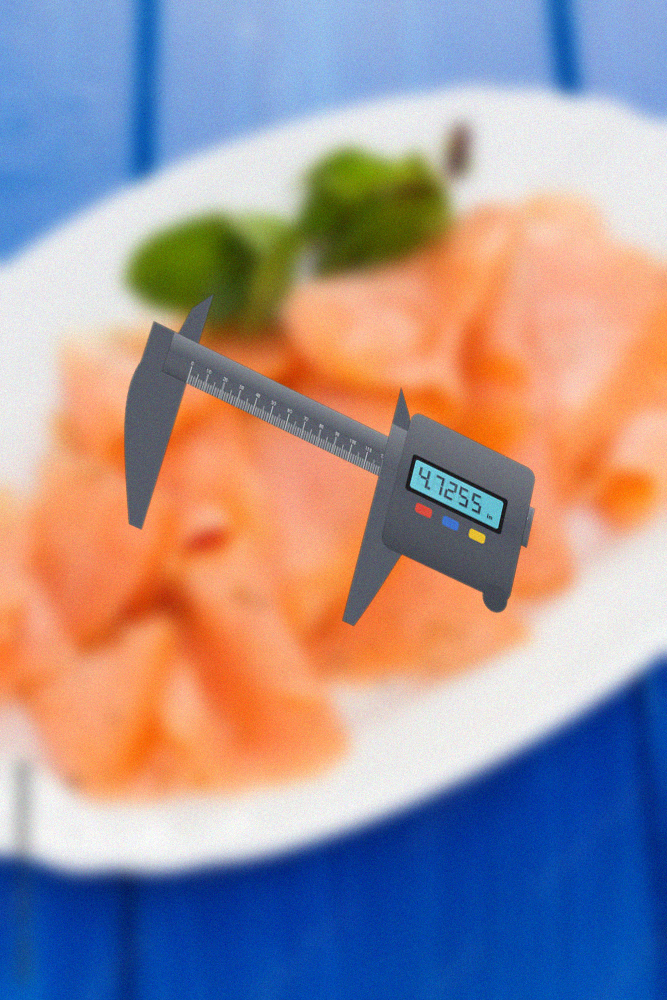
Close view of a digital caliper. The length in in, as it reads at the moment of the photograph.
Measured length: 4.7255 in
